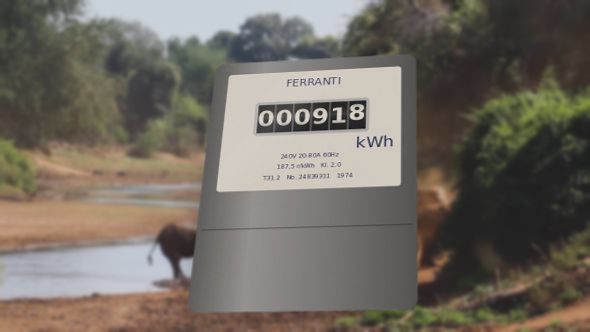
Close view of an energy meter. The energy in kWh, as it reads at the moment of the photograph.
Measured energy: 918 kWh
